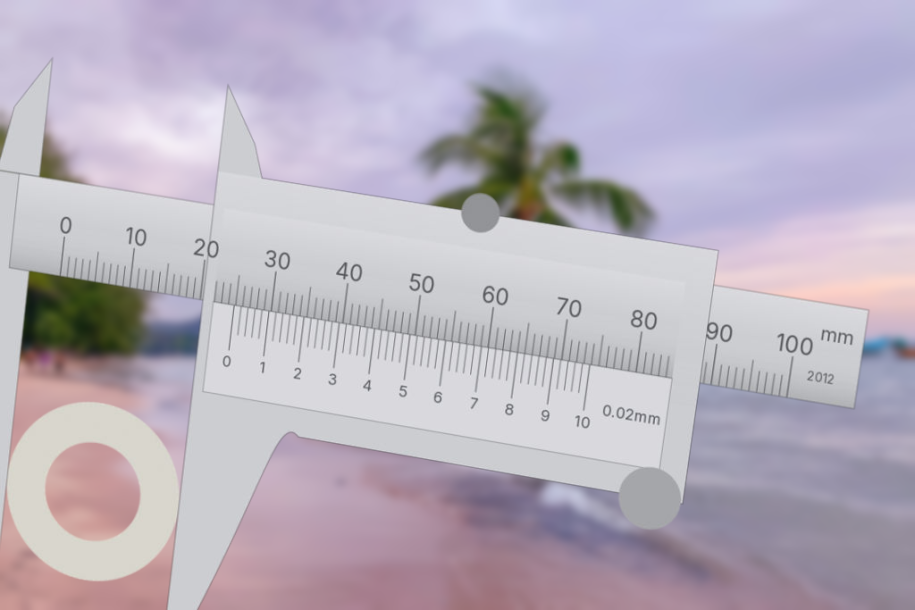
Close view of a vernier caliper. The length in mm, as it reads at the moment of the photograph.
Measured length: 24.8 mm
